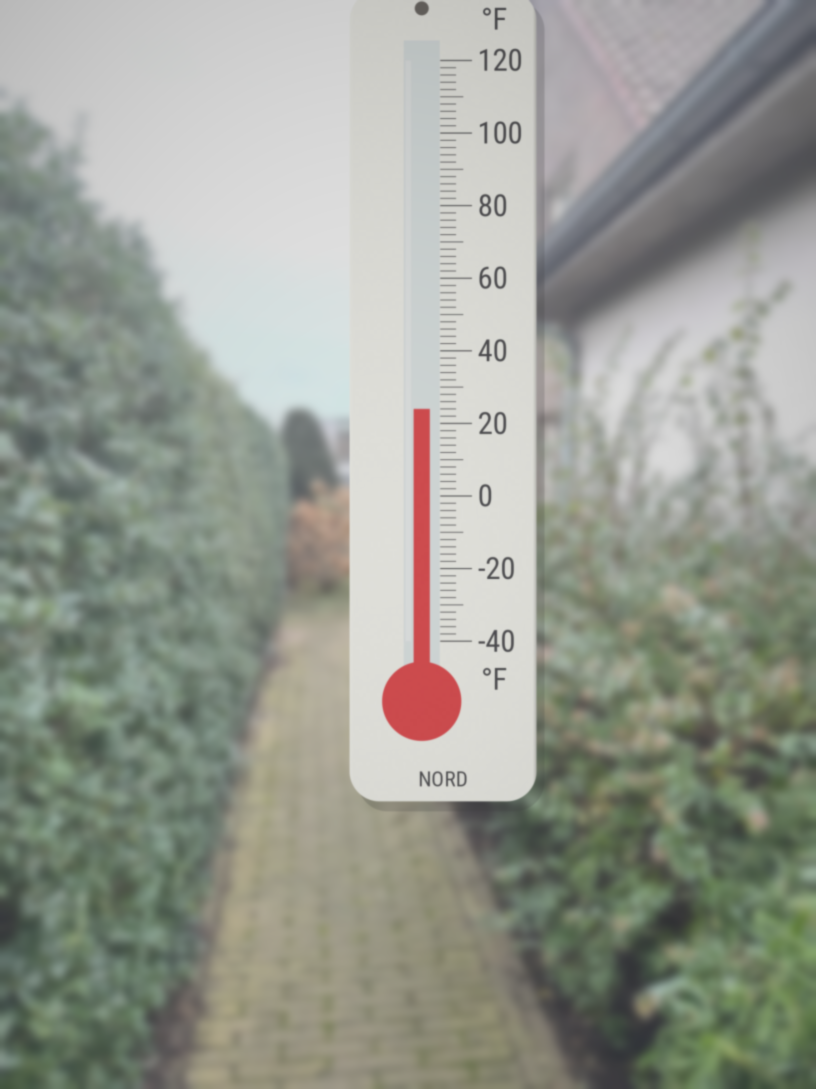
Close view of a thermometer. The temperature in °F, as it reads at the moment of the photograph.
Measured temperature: 24 °F
